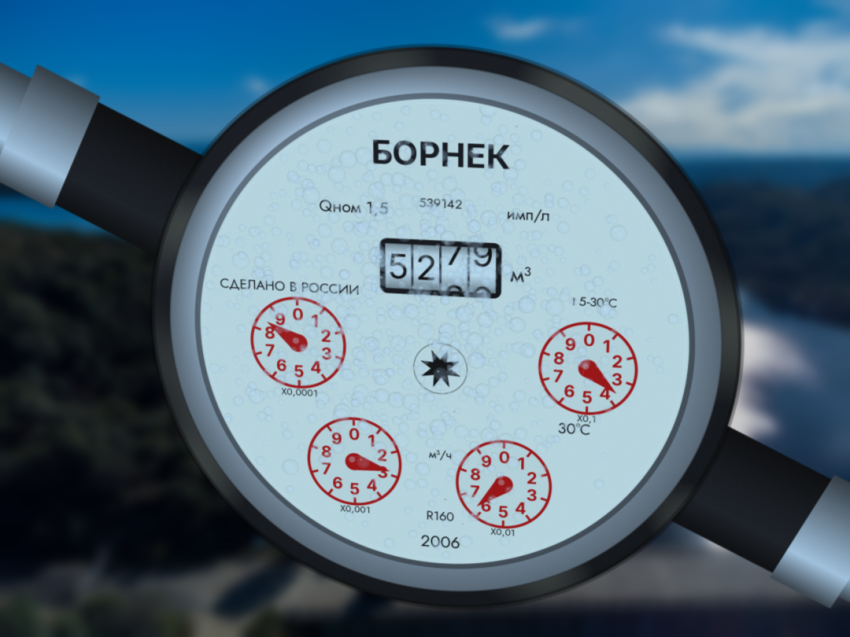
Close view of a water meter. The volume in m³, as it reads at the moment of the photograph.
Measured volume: 5279.3628 m³
